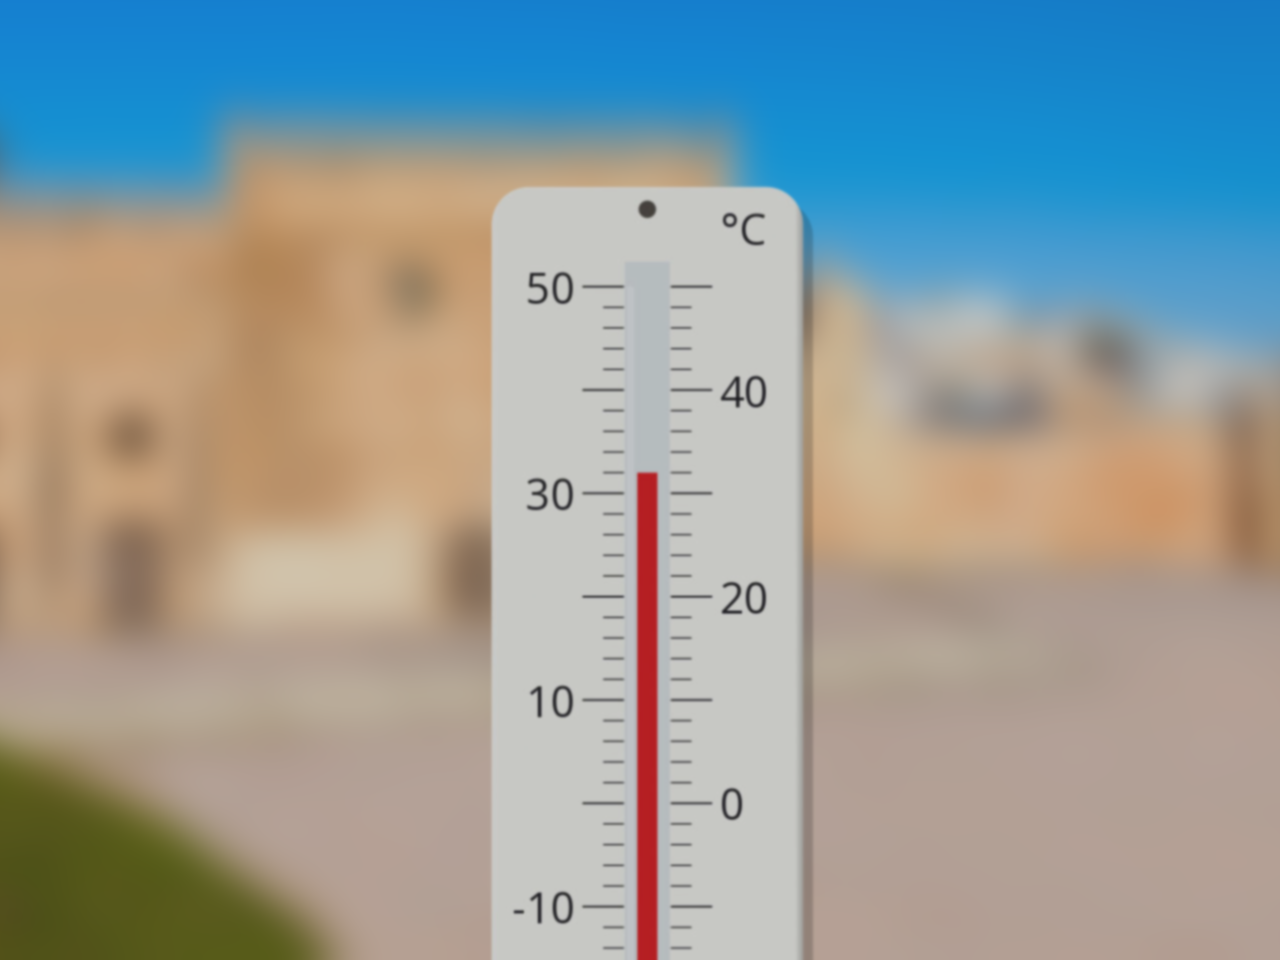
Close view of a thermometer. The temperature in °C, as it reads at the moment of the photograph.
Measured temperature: 32 °C
